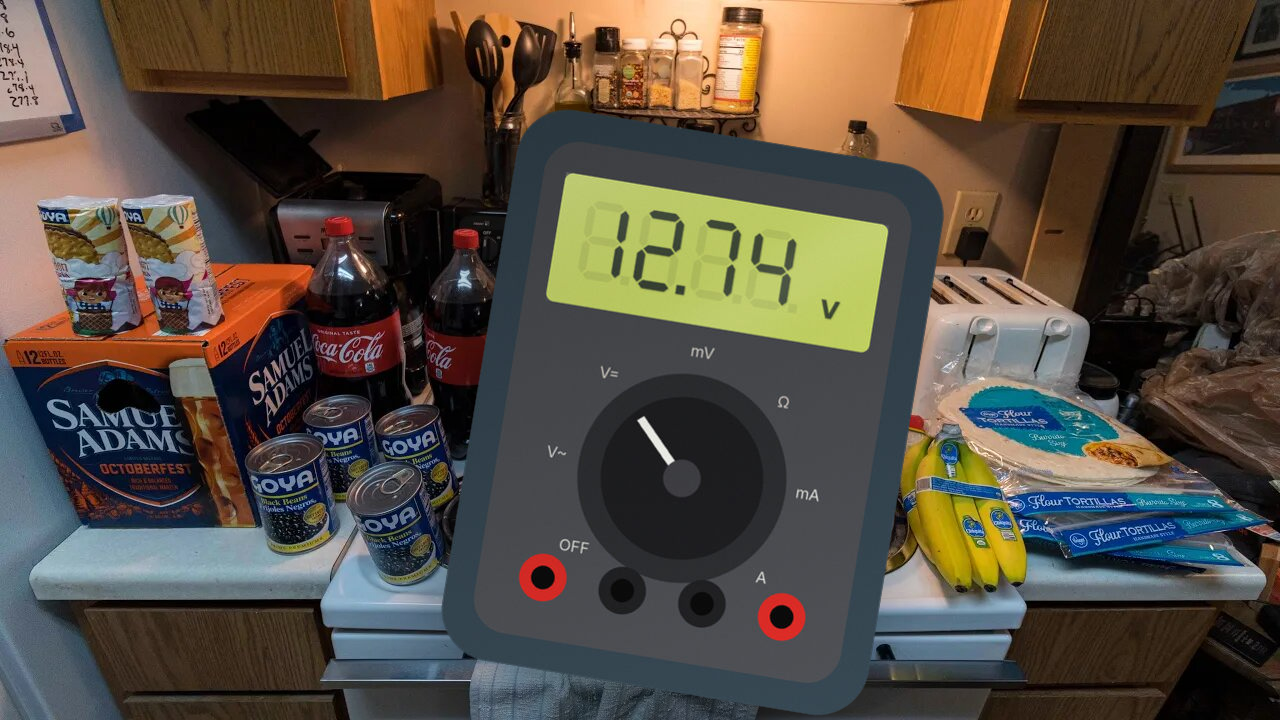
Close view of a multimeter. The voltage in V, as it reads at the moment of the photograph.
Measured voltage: 12.74 V
